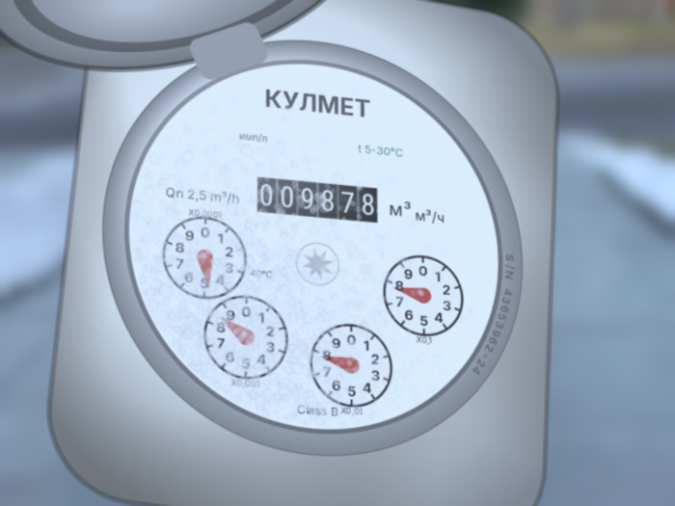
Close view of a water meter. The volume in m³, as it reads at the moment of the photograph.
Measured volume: 9878.7784 m³
